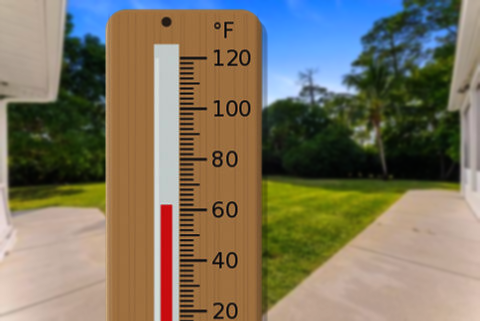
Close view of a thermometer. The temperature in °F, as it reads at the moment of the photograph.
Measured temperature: 62 °F
